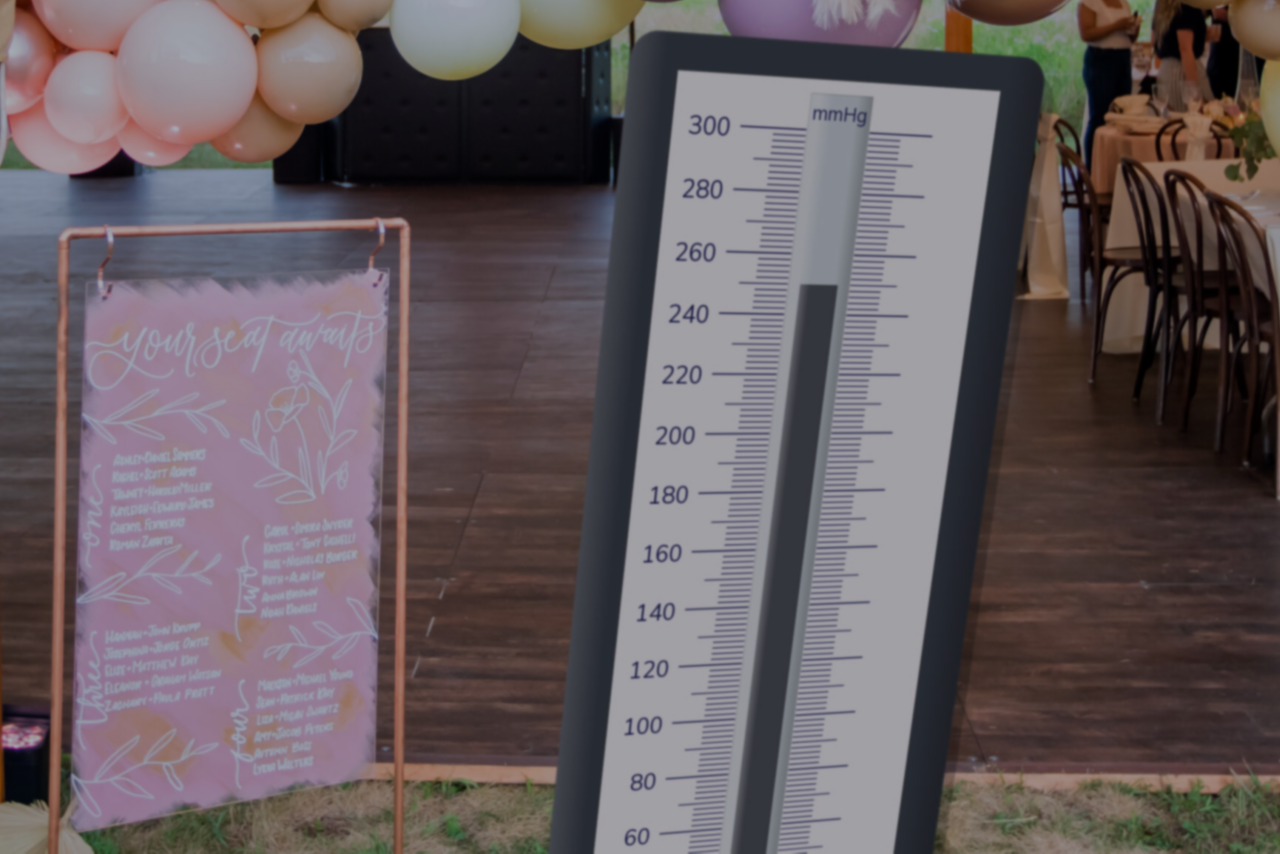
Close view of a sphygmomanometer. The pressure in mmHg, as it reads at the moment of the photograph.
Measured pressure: 250 mmHg
